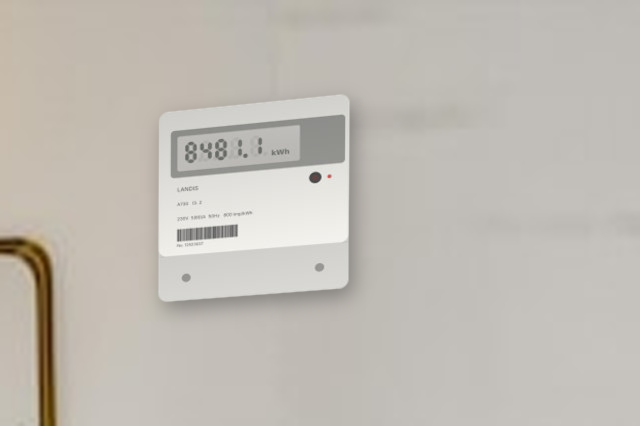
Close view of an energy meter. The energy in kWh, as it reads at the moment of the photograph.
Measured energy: 8481.1 kWh
